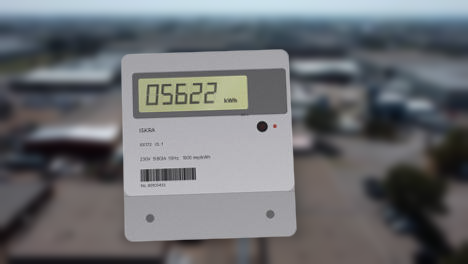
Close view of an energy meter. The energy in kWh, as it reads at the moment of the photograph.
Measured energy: 5622 kWh
